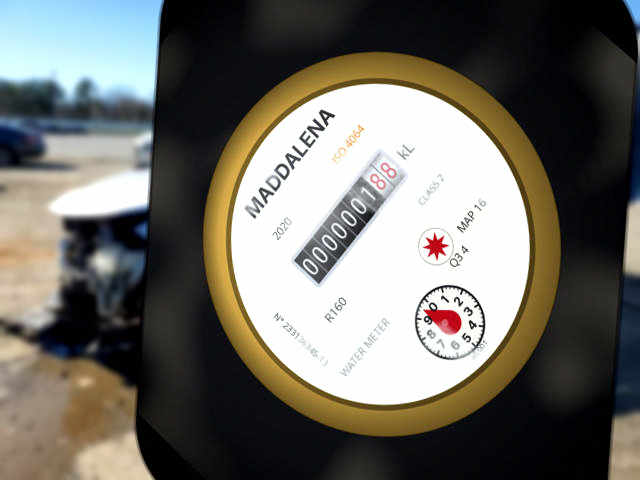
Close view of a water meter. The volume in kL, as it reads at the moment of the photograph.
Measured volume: 1.879 kL
